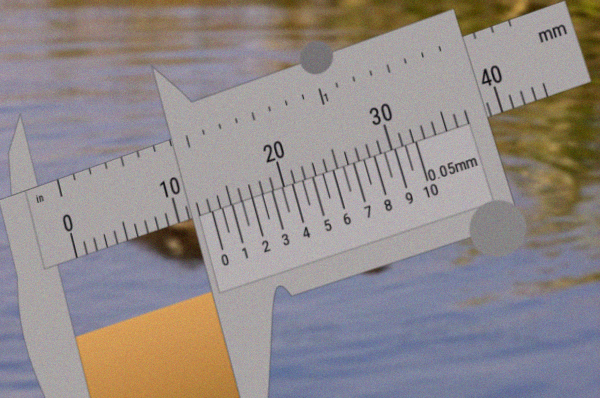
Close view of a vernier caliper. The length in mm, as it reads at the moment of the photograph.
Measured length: 13.2 mm
